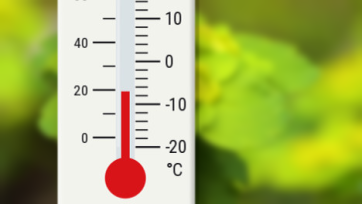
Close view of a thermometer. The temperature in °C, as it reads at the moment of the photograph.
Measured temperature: -7 °C
